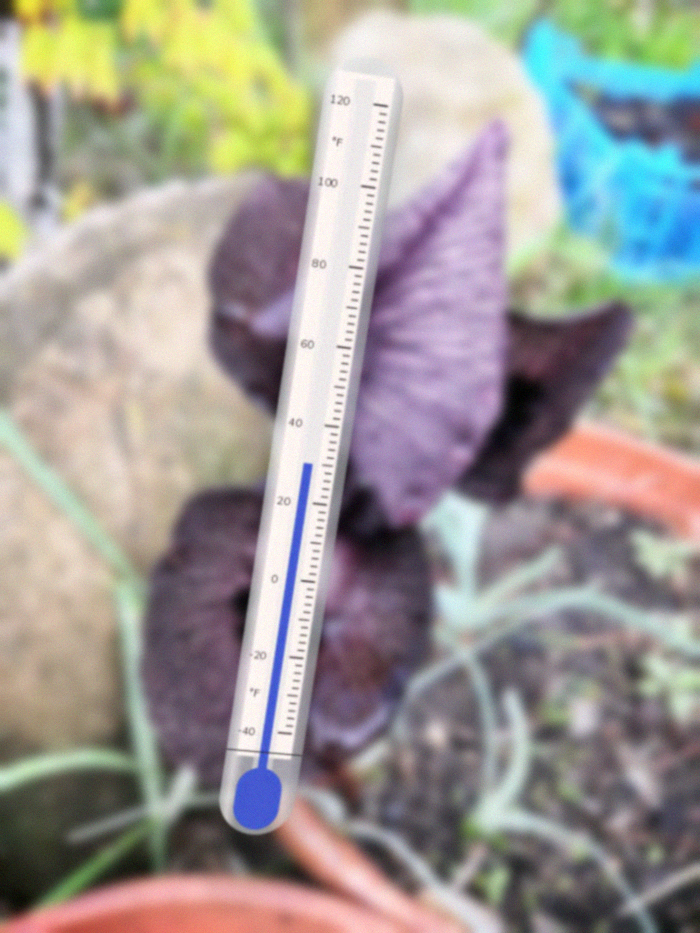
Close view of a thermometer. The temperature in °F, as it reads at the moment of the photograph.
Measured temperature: 30 °F
